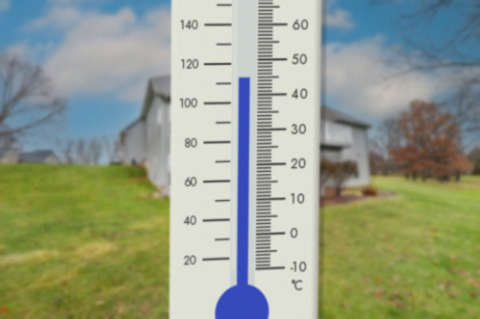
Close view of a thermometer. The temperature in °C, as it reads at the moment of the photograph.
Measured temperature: 45 °C
